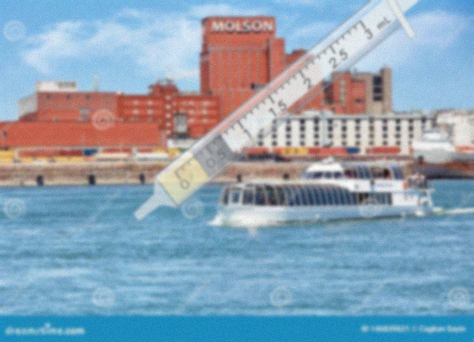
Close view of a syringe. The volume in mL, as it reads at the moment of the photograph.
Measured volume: 0.3 mL
